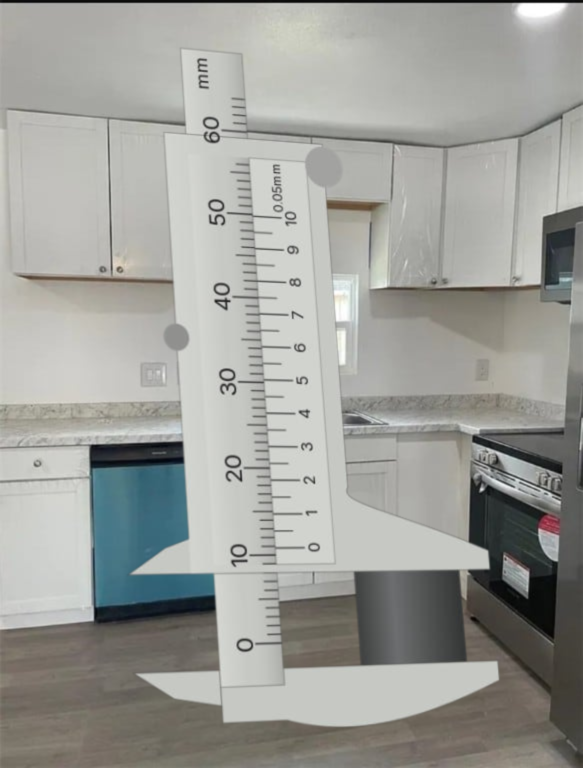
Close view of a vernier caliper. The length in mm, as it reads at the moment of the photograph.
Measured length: 10.8 mm
